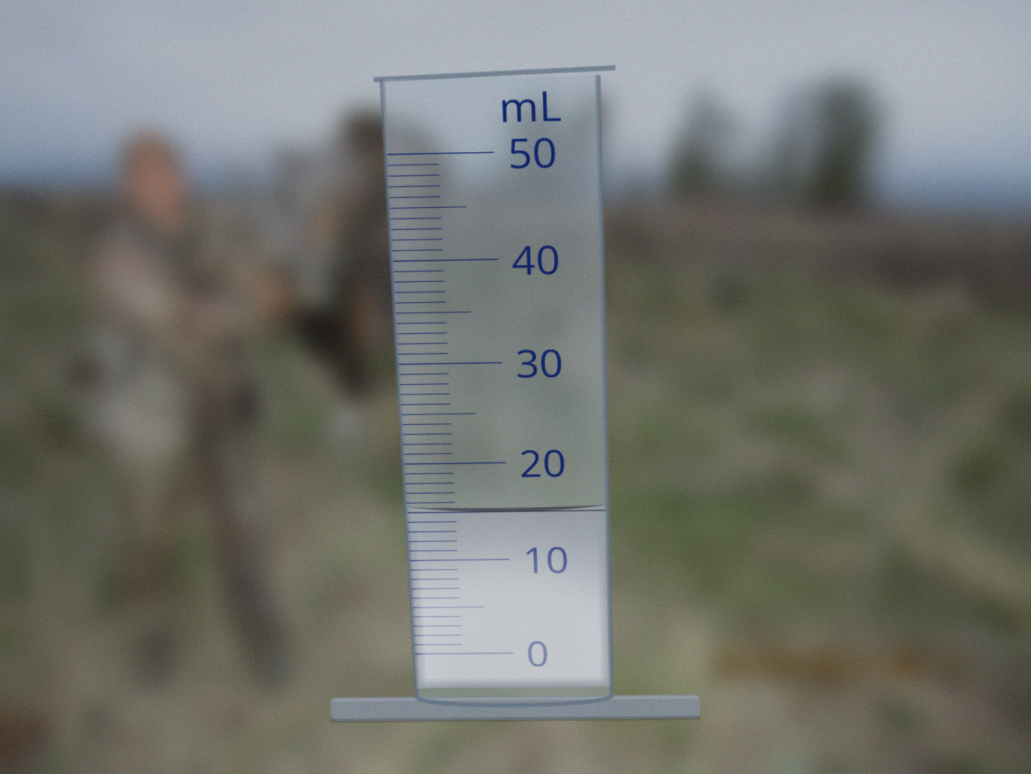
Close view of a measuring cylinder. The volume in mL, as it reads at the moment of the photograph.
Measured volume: 15 mL
